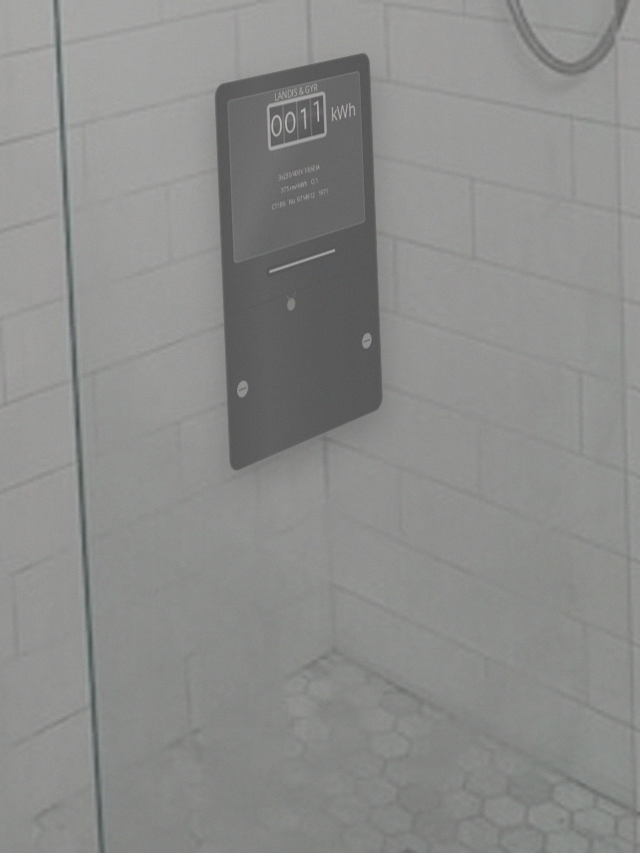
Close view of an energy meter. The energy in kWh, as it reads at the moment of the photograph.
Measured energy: 11 kWh
